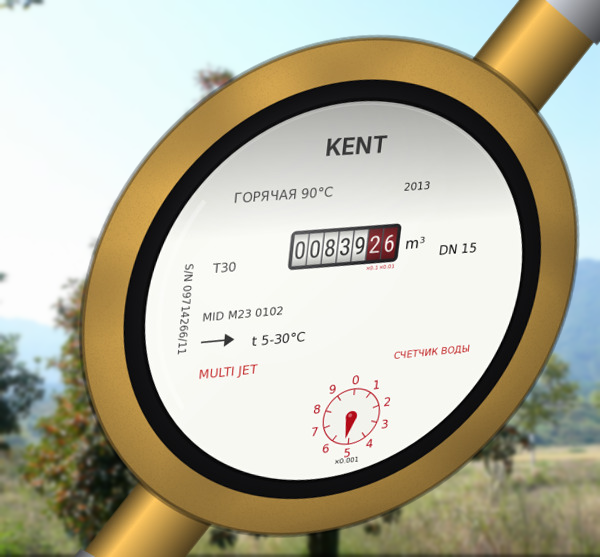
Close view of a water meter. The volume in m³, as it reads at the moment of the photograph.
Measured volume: 839.265 m³
